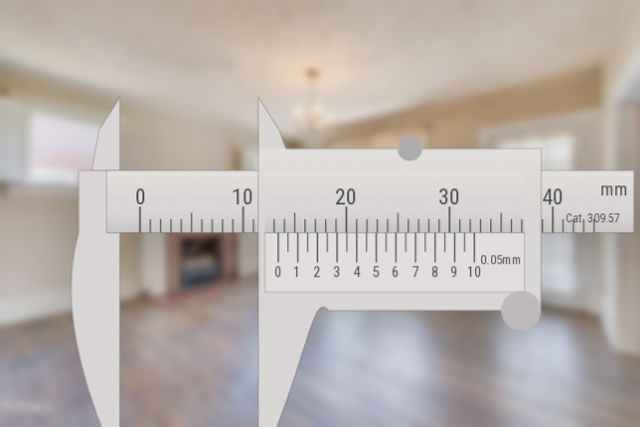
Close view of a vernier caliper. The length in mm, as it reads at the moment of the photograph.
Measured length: 13.4 mm
